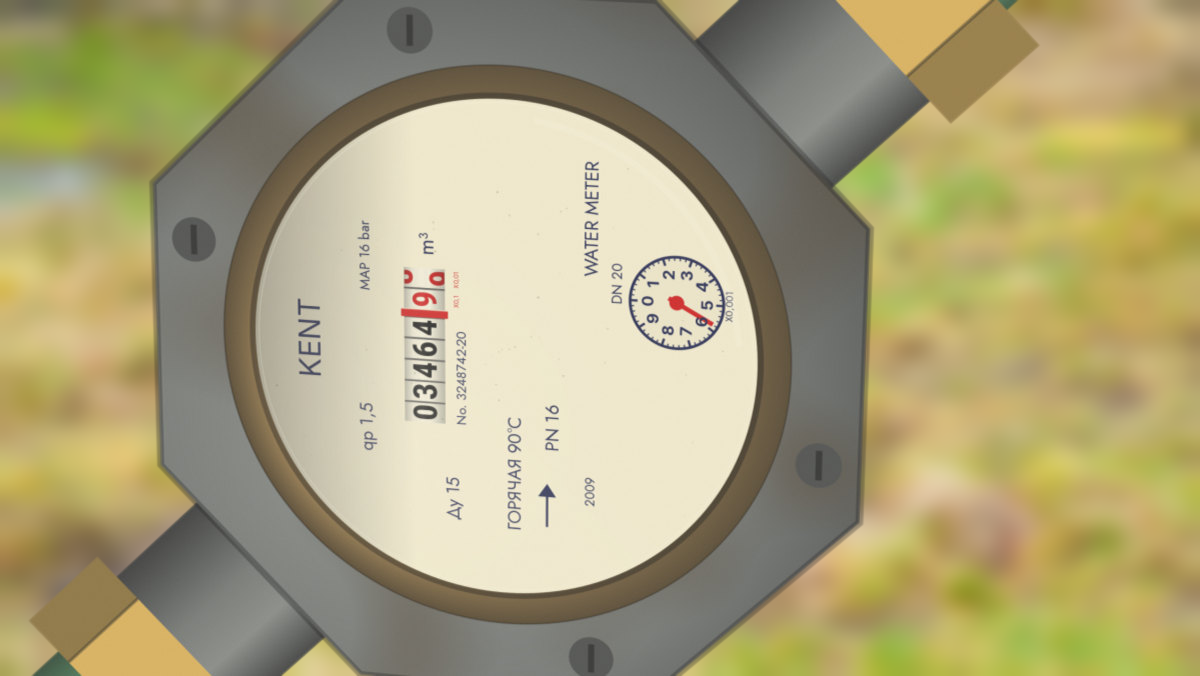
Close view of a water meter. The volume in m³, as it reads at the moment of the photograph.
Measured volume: 3464.985 m³
